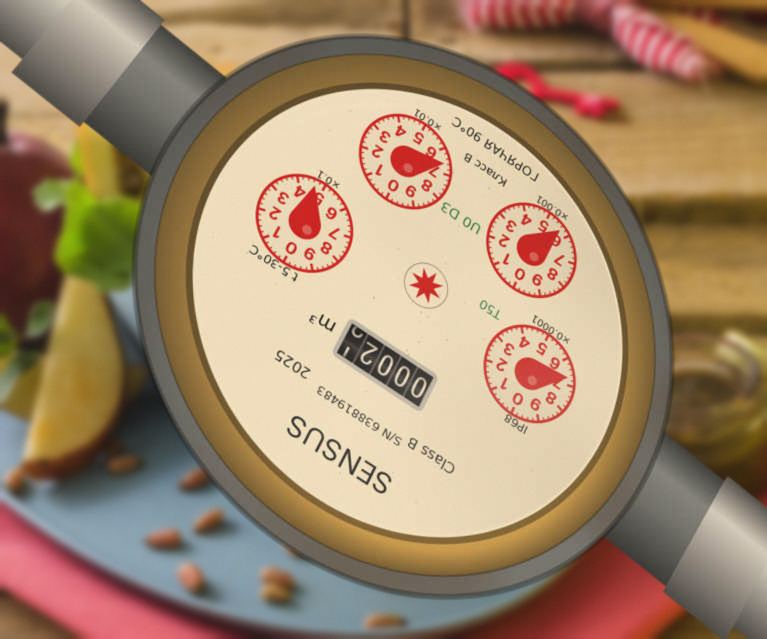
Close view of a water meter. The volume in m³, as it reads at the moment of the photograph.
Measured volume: 21.4656 m³
